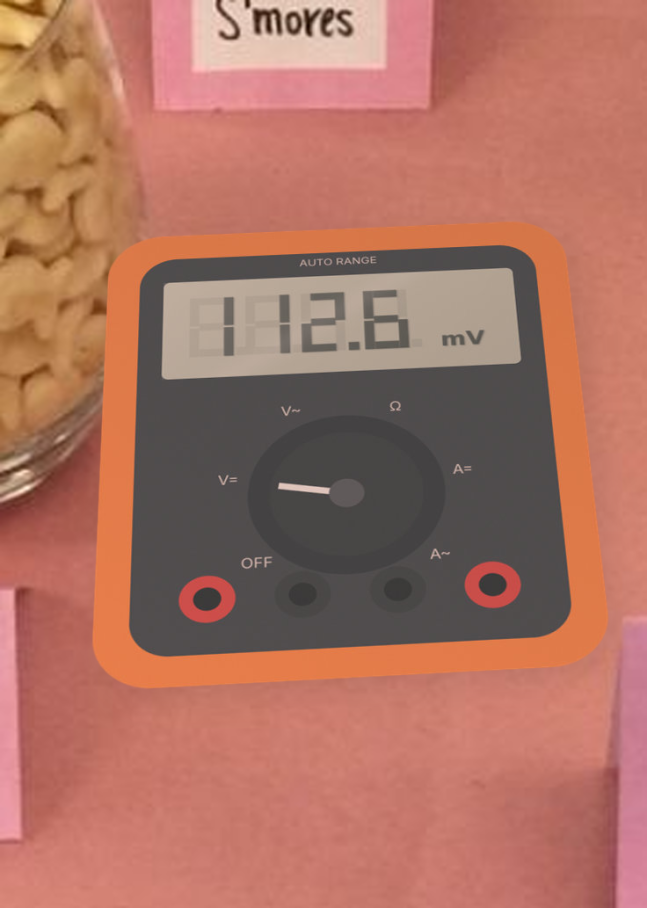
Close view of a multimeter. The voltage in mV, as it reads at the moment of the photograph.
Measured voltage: 112.6 mV
